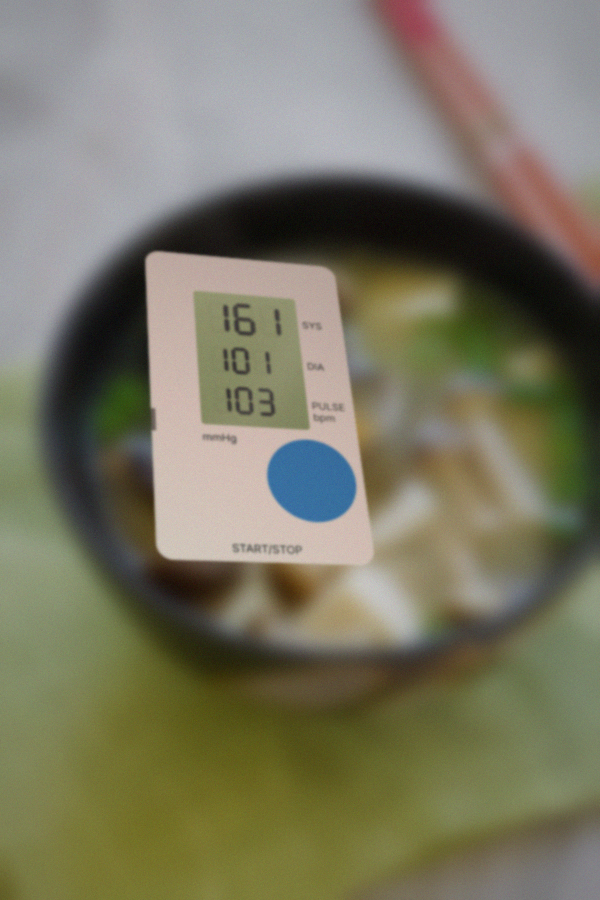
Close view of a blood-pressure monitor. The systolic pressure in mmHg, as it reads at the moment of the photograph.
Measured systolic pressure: 161 mmHg
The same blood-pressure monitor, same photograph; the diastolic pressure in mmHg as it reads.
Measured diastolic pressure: 101 mmHg
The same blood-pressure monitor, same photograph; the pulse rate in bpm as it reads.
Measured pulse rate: 103 bpm
